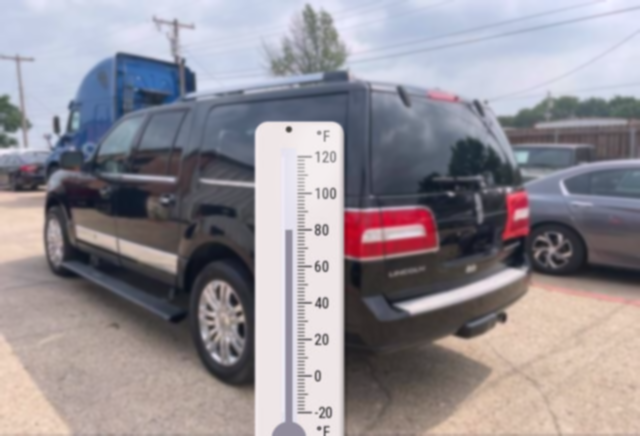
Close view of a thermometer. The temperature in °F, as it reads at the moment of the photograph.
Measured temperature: 80 °F
